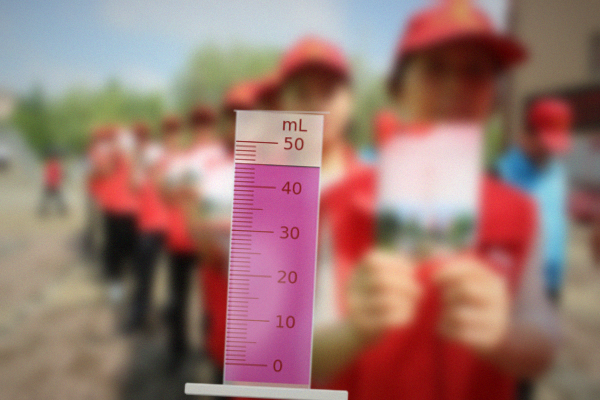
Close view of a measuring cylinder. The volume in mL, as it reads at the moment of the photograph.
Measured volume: 45 mL
